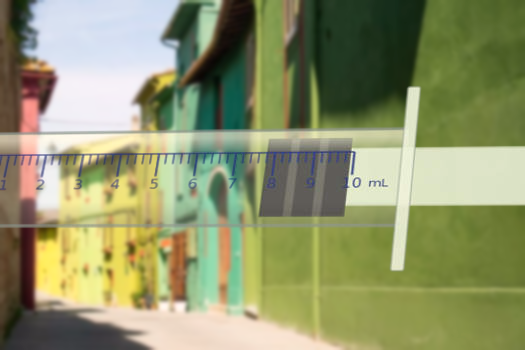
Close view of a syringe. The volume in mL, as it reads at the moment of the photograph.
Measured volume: 7.8 mL
